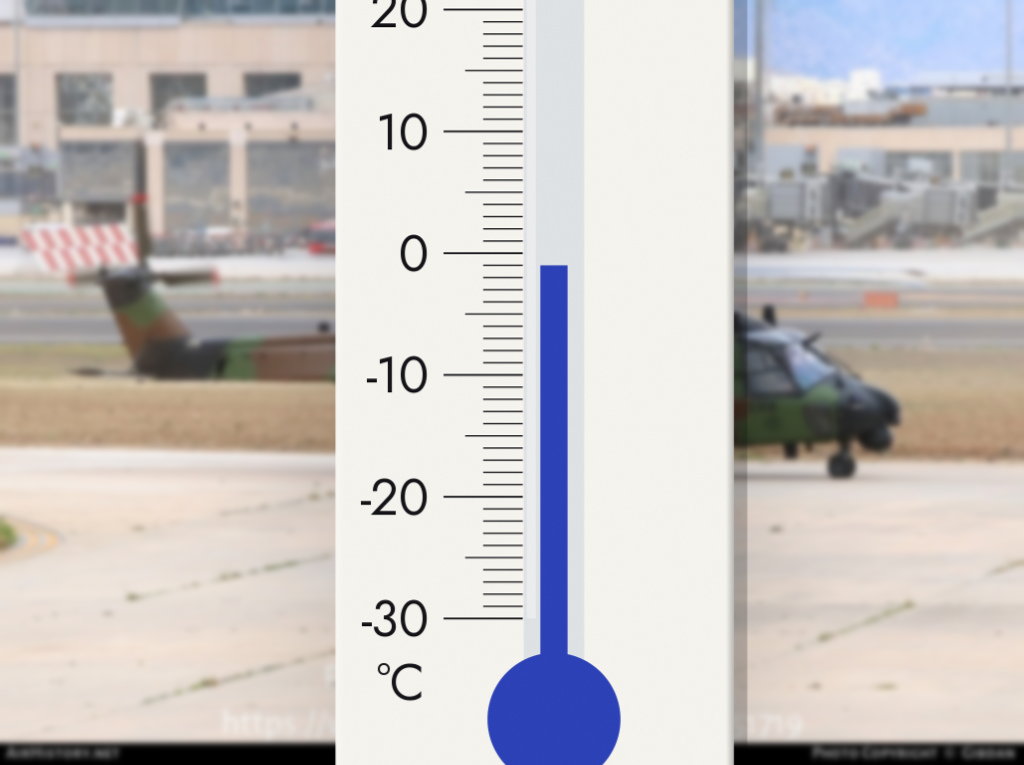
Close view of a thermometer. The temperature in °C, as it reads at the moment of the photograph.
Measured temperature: -1 °C
